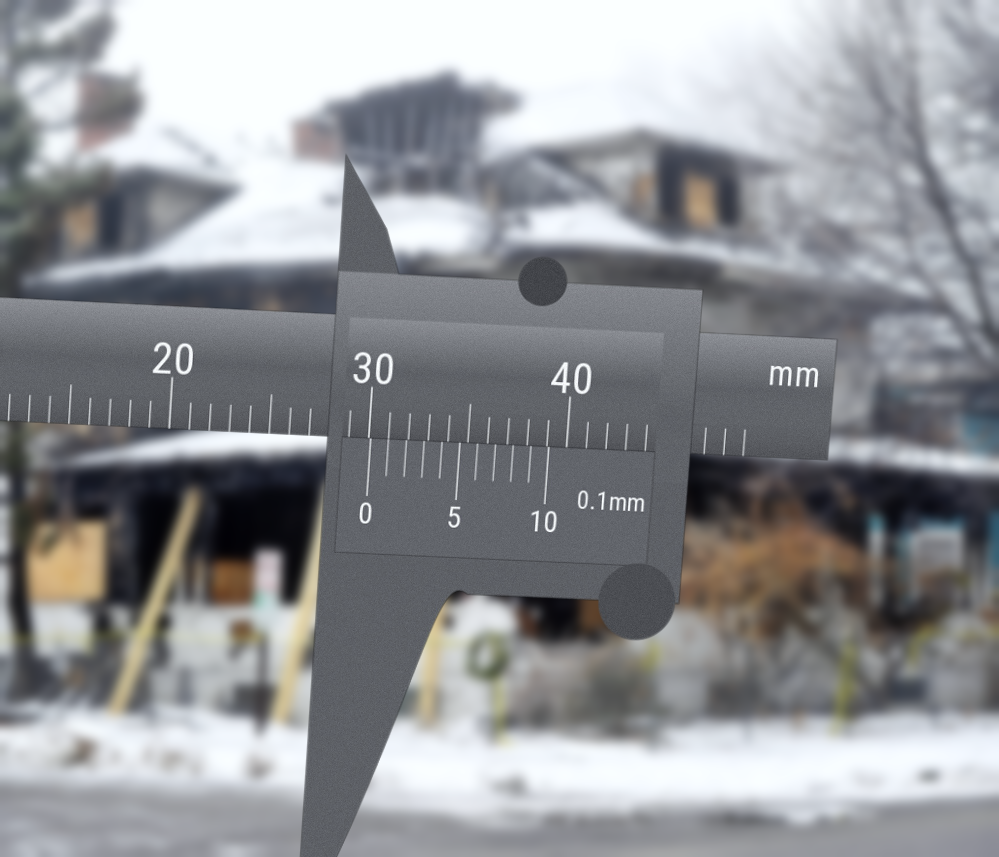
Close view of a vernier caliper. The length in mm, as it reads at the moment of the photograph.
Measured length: 30.1 mm
